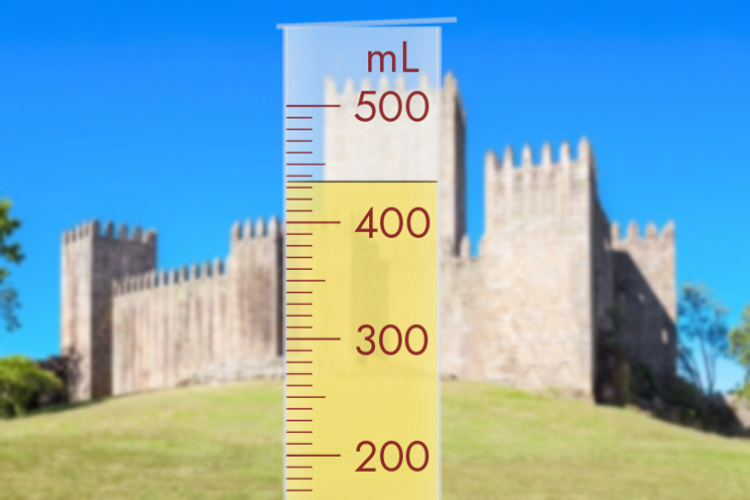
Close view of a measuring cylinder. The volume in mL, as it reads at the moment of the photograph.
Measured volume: 435 mL
